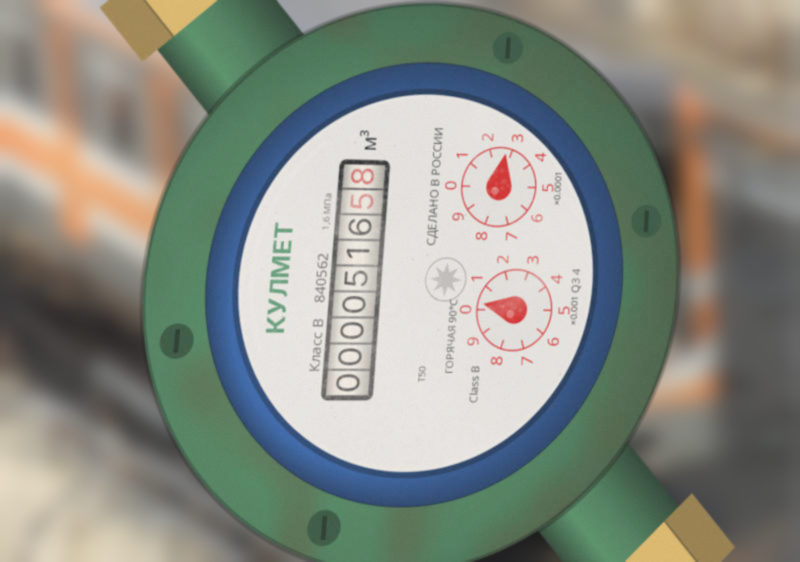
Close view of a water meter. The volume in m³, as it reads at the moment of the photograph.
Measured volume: 516.5802 m³
